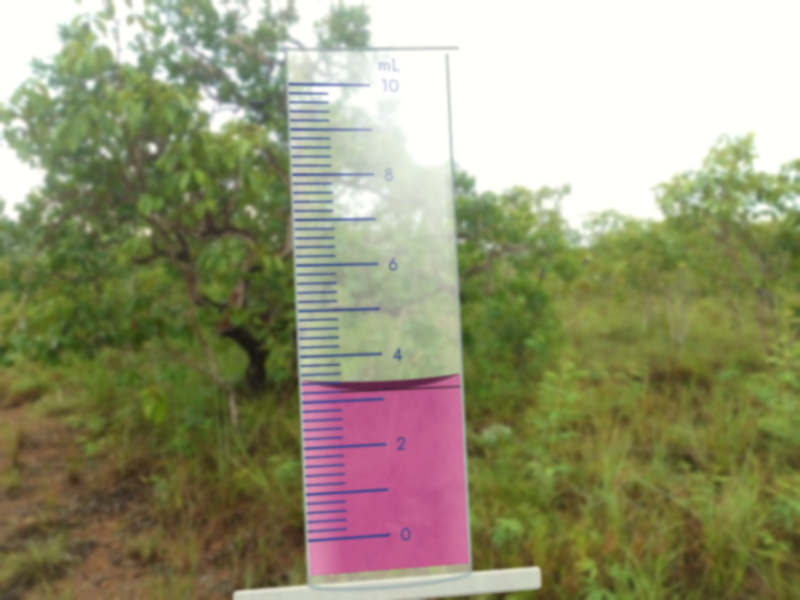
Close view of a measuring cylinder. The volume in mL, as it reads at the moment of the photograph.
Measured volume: 3.2 mL
